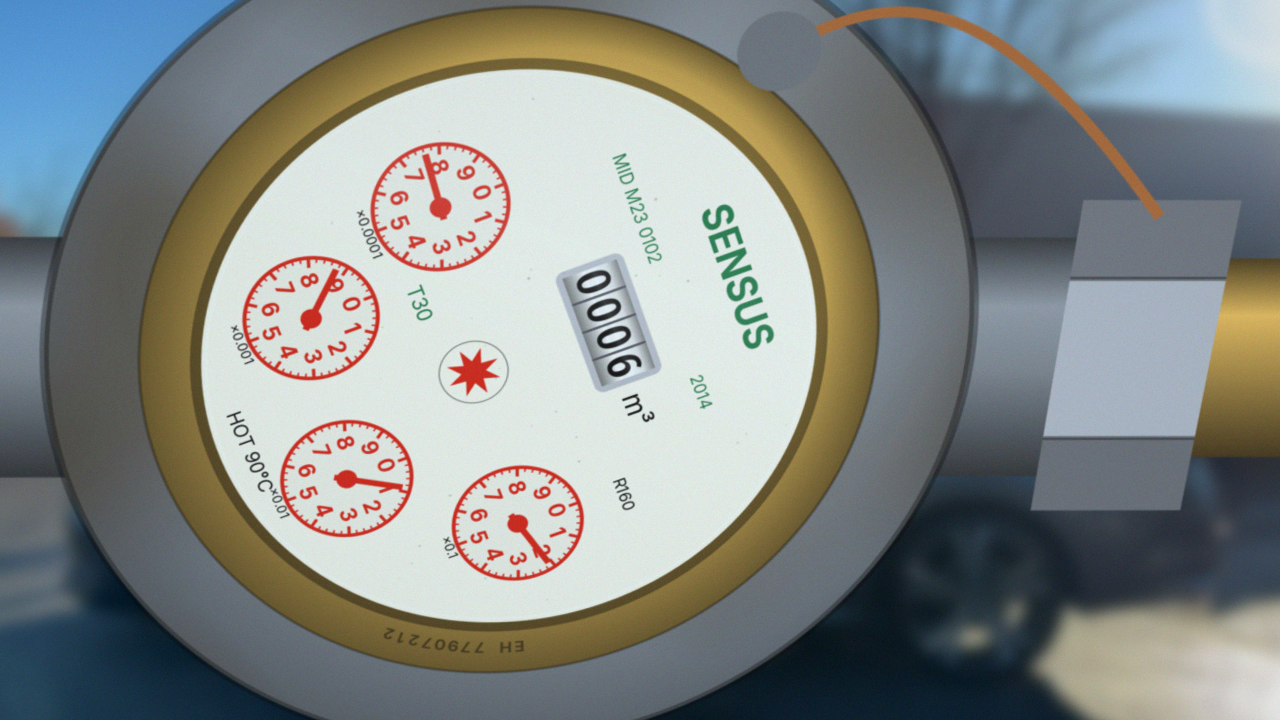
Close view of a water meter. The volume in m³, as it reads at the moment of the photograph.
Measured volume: 6.2087 m³
